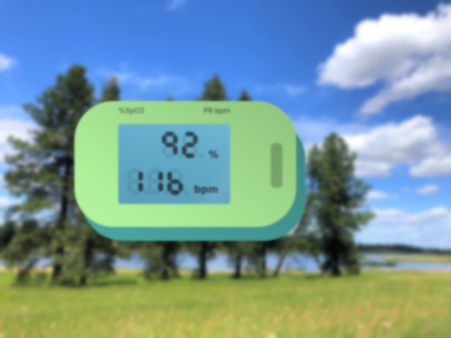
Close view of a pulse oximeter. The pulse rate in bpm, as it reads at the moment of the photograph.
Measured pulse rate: 116 bpm
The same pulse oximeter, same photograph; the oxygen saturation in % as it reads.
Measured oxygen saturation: 92 %
